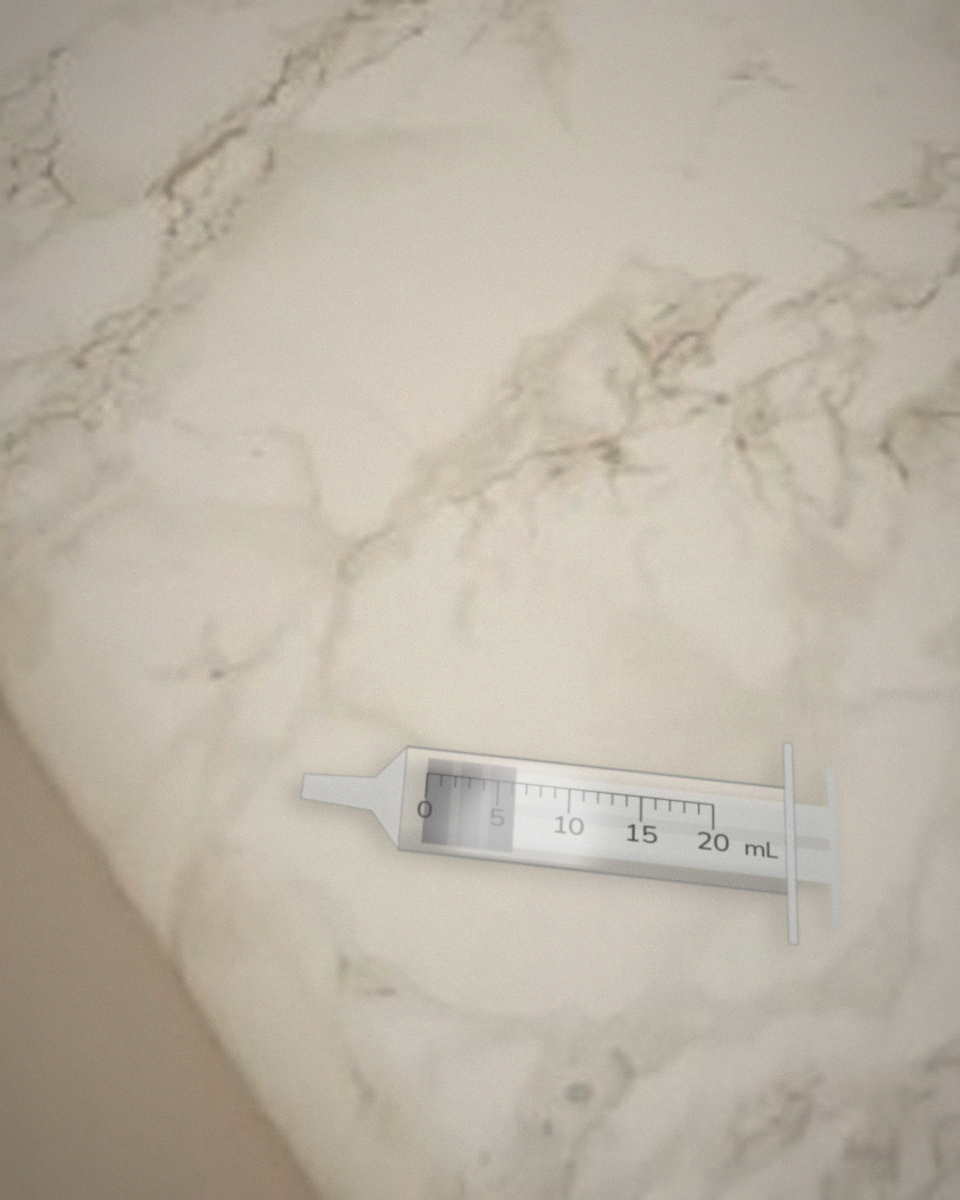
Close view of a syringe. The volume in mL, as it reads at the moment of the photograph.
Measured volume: 0 mL
